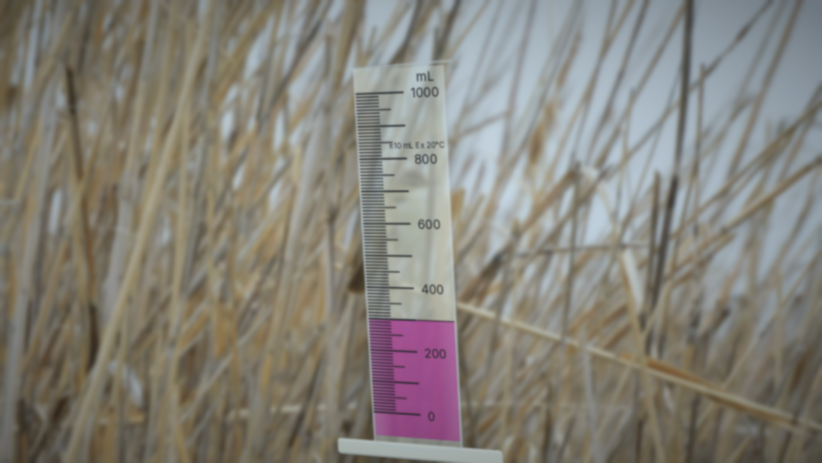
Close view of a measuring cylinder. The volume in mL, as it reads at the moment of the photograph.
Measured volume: 300 mL
